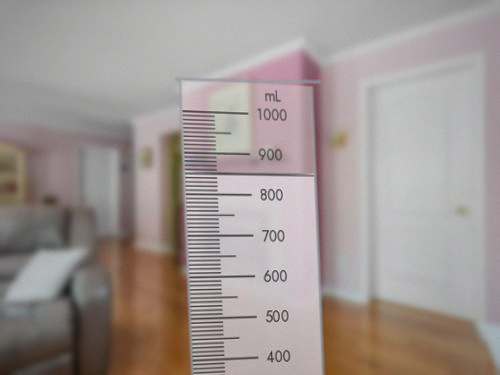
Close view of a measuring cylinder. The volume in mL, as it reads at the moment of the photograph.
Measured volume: 850 mL
